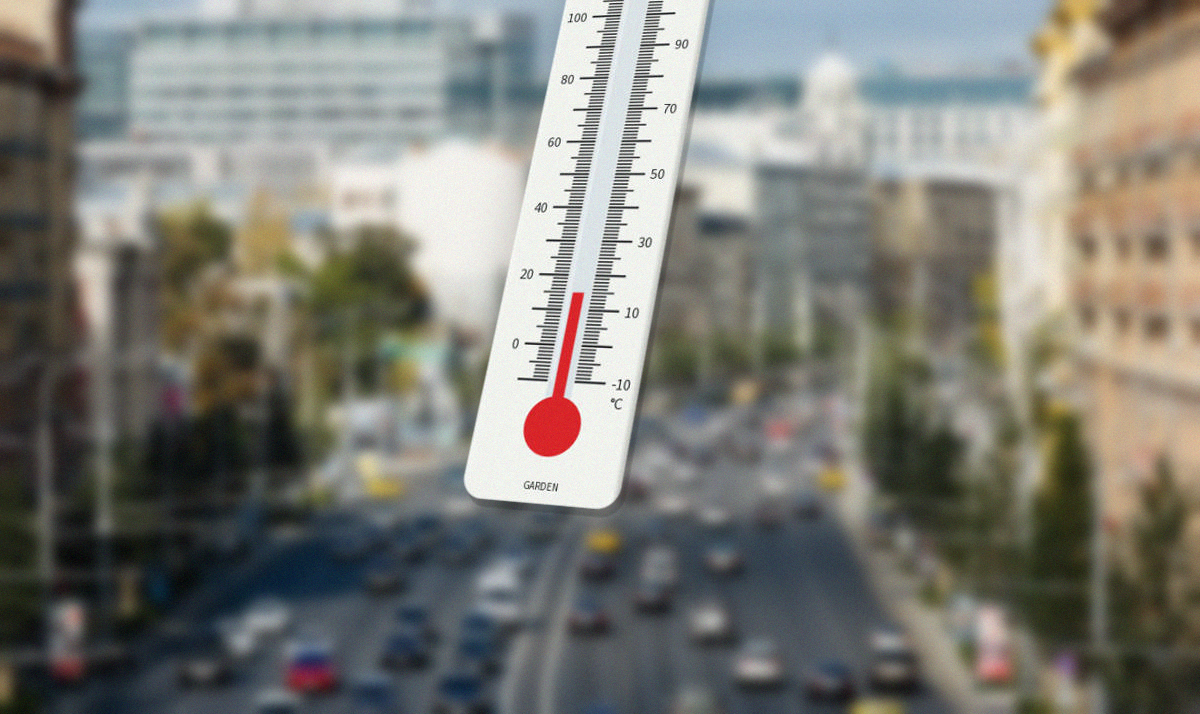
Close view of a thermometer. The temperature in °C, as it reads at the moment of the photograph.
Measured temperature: 15 °C
